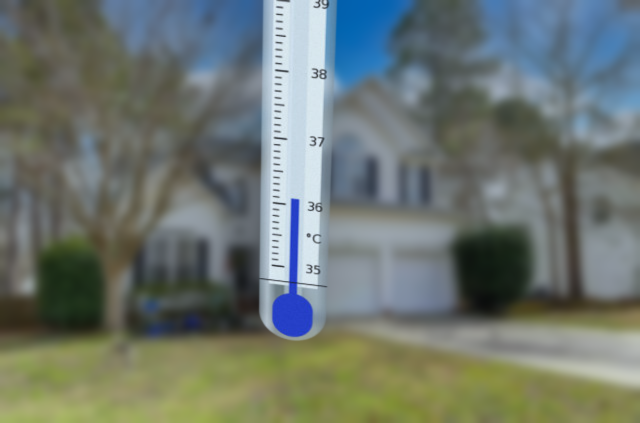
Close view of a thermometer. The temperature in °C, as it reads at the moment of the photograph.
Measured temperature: 36.1 °C
